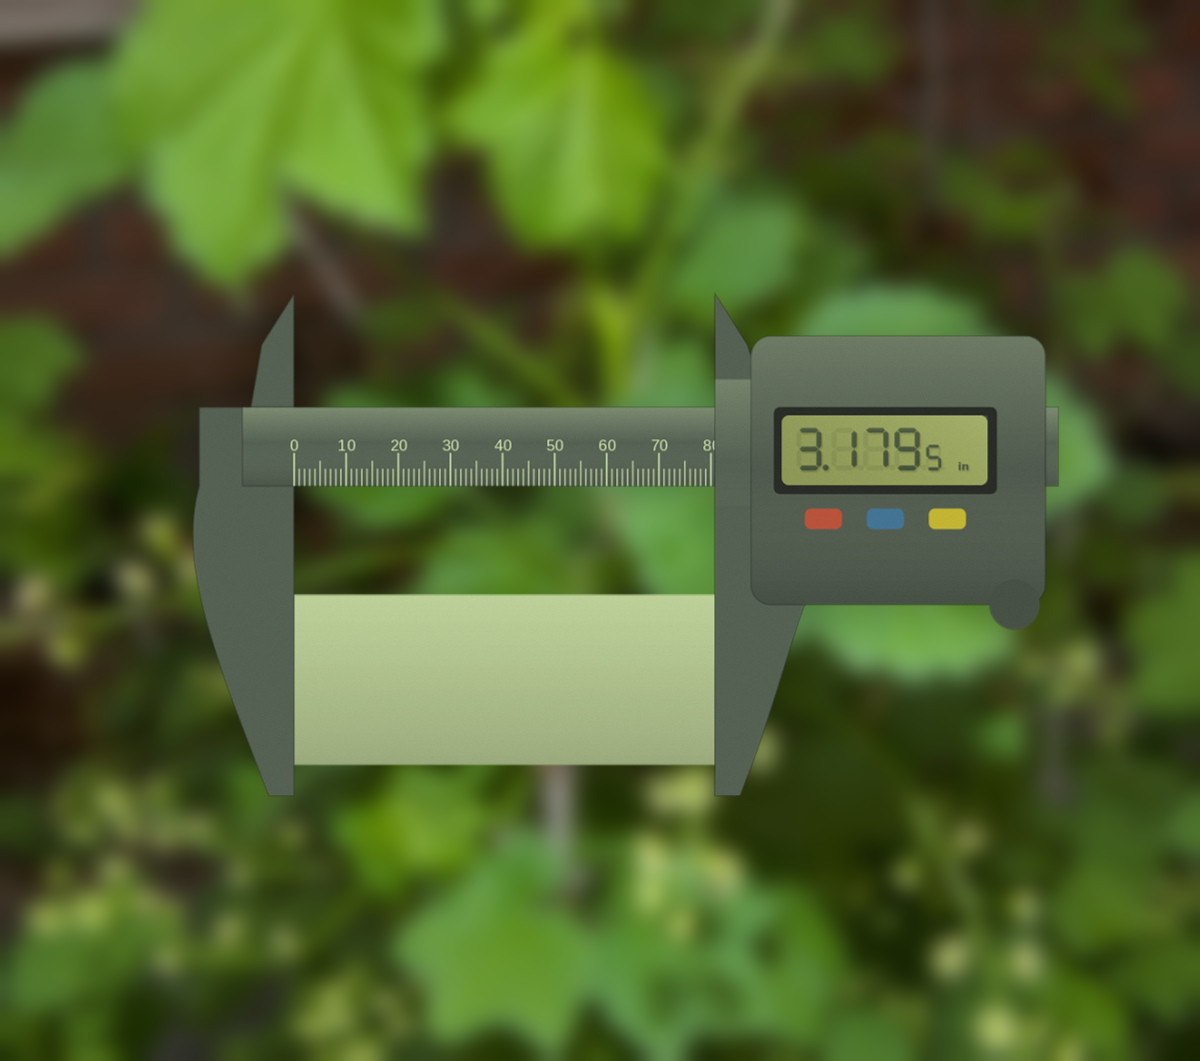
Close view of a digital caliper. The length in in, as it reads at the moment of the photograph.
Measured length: 3.1795 in
